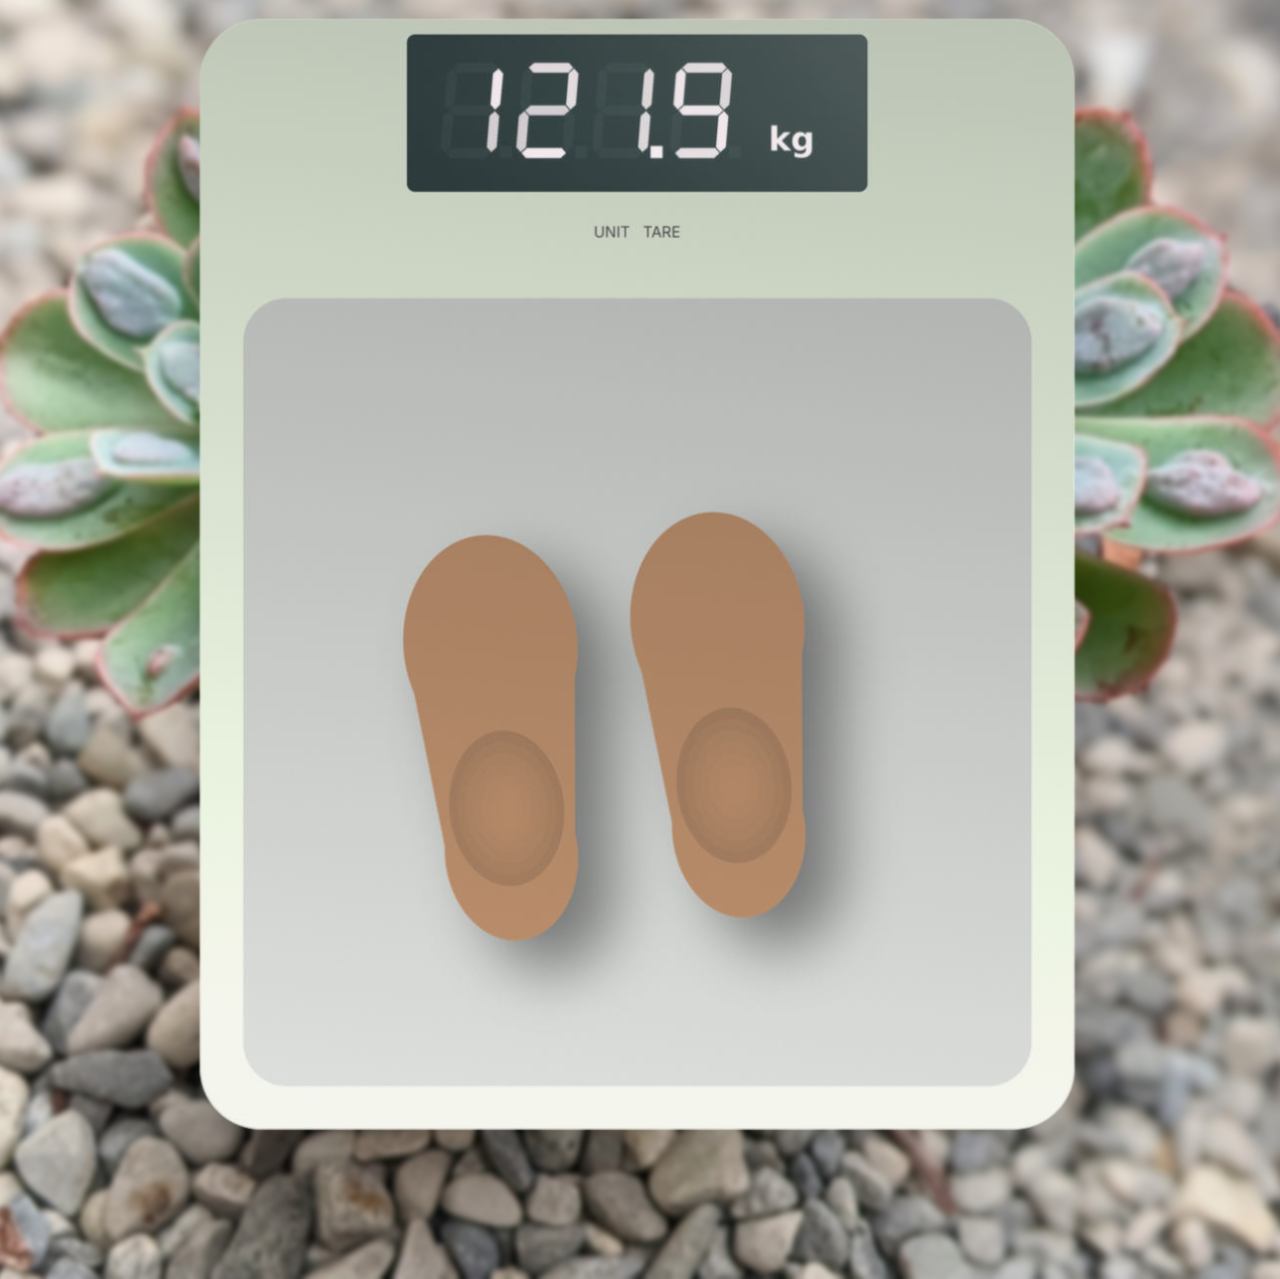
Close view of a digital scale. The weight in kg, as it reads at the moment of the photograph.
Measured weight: 121.9 kg
